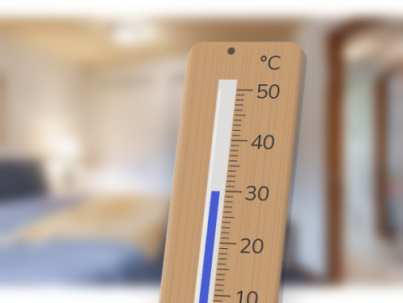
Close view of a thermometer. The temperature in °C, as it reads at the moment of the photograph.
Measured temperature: 30 °C
